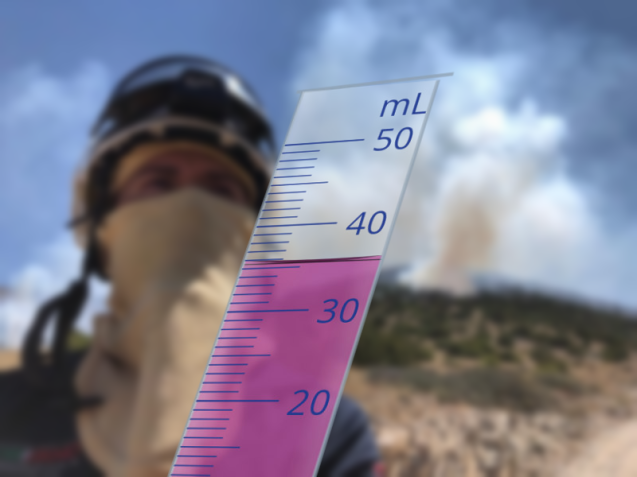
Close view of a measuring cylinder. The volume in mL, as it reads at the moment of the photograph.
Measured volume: 35.5 mL
